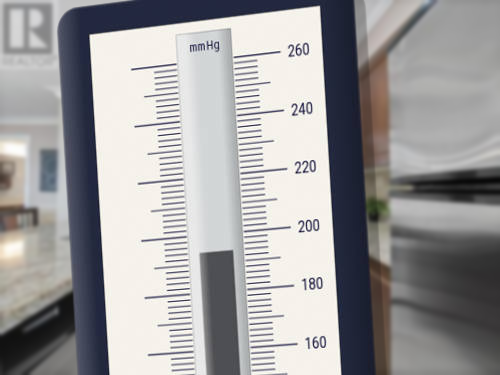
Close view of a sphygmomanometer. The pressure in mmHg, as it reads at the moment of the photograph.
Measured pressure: 194 mmHg
